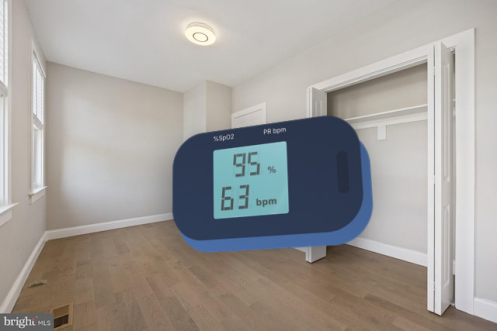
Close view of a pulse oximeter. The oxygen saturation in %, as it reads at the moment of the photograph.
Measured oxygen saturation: 95 %
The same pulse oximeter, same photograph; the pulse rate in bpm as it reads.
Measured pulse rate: 63 bpm
